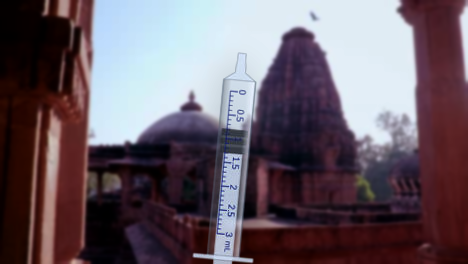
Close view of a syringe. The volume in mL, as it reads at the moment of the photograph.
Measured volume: 0.8 mL
